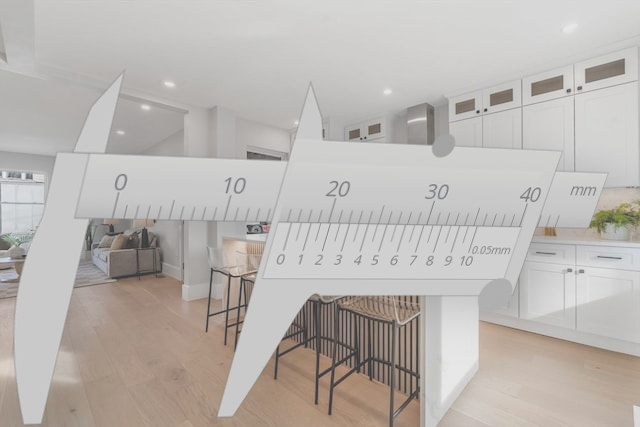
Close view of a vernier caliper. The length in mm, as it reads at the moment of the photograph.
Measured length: 16.4 mm
